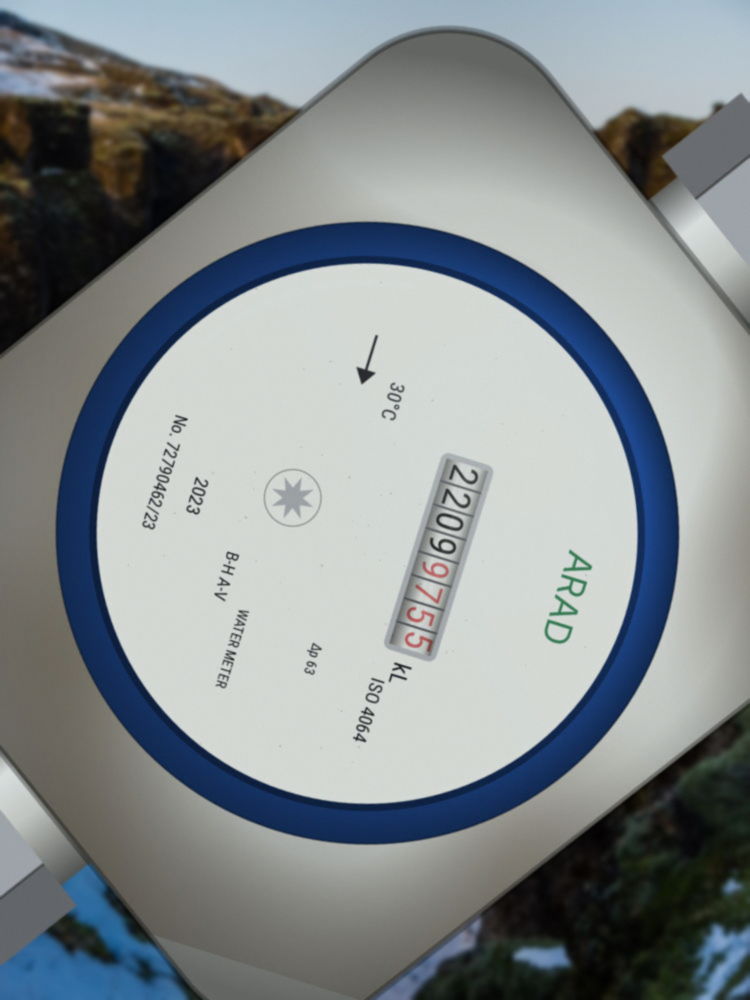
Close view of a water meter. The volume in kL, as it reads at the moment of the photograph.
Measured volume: 2209.9755 kL
